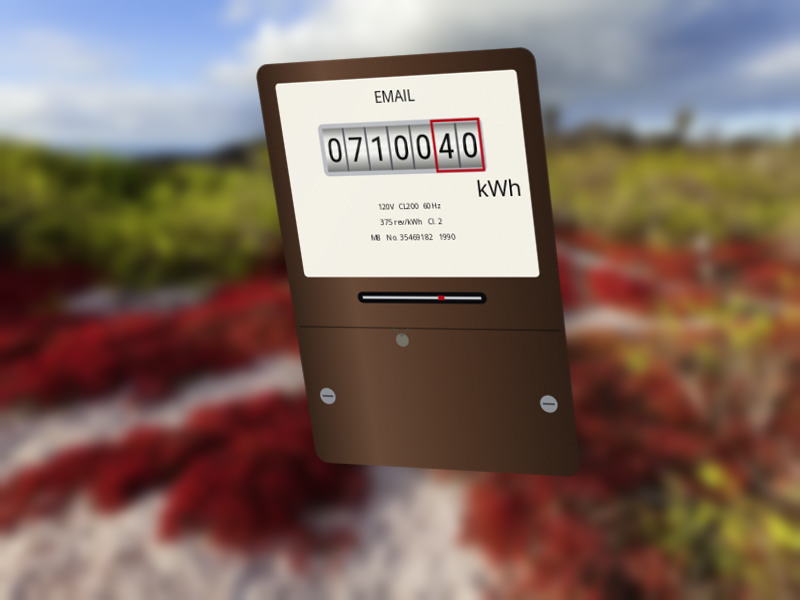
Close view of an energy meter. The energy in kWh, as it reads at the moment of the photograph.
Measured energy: 7100.40 kWh
